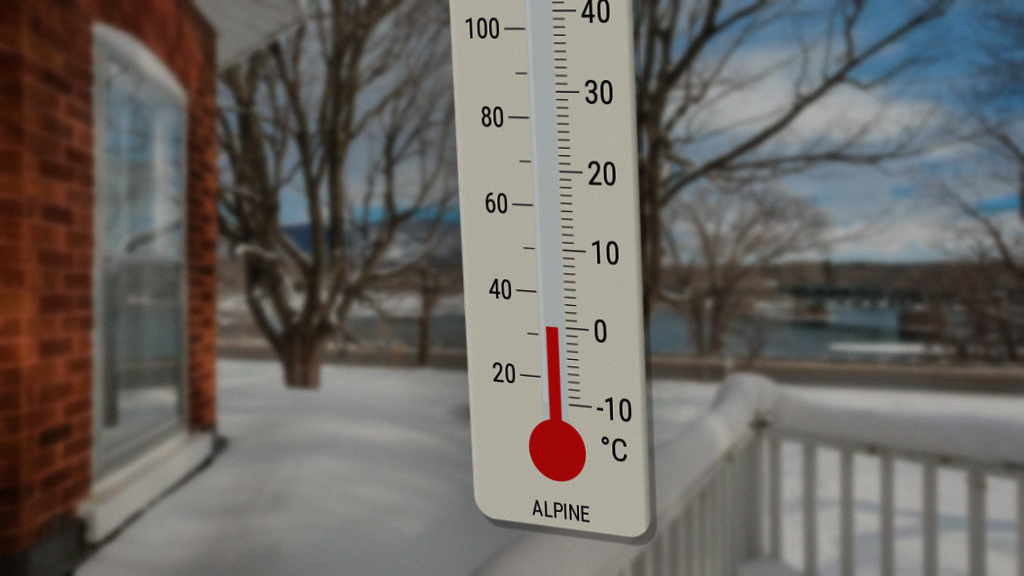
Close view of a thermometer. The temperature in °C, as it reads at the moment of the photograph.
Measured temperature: 0 °C
